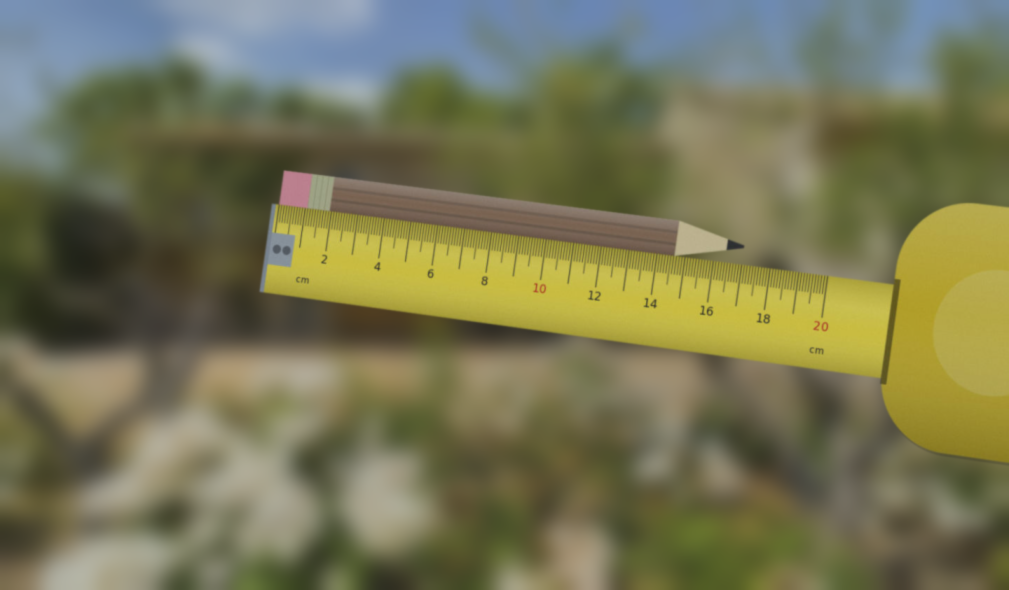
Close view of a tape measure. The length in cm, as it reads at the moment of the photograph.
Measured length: 17 cm
